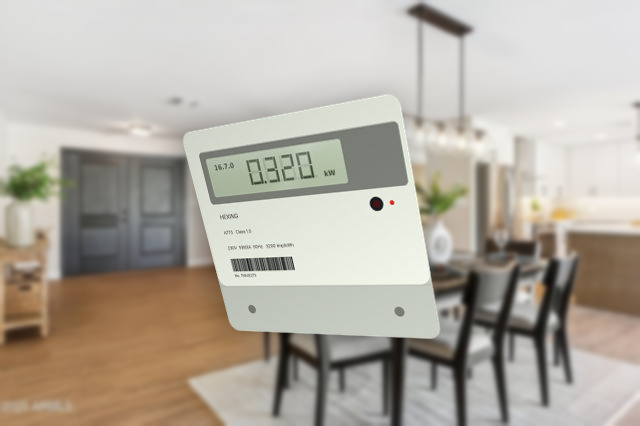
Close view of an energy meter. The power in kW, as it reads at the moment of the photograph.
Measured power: 0.320 kW
